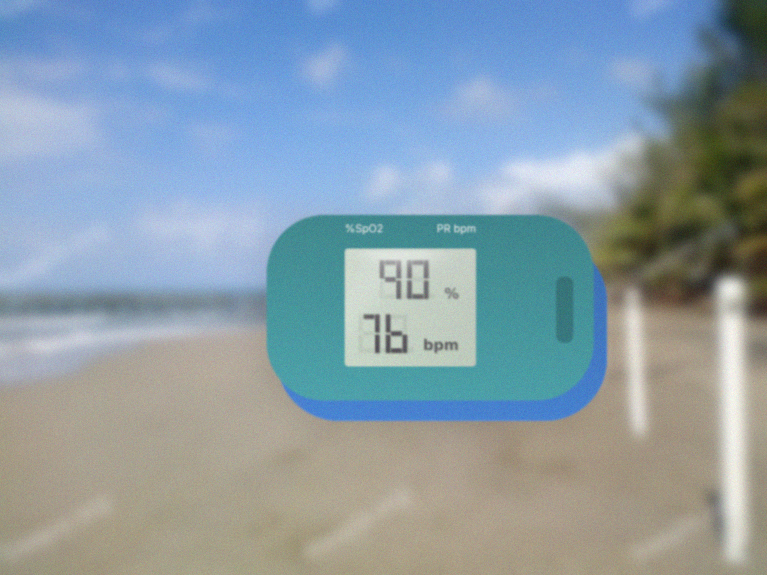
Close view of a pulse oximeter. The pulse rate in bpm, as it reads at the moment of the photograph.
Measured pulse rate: 76 bpm
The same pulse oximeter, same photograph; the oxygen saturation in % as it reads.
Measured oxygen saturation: 90 %
